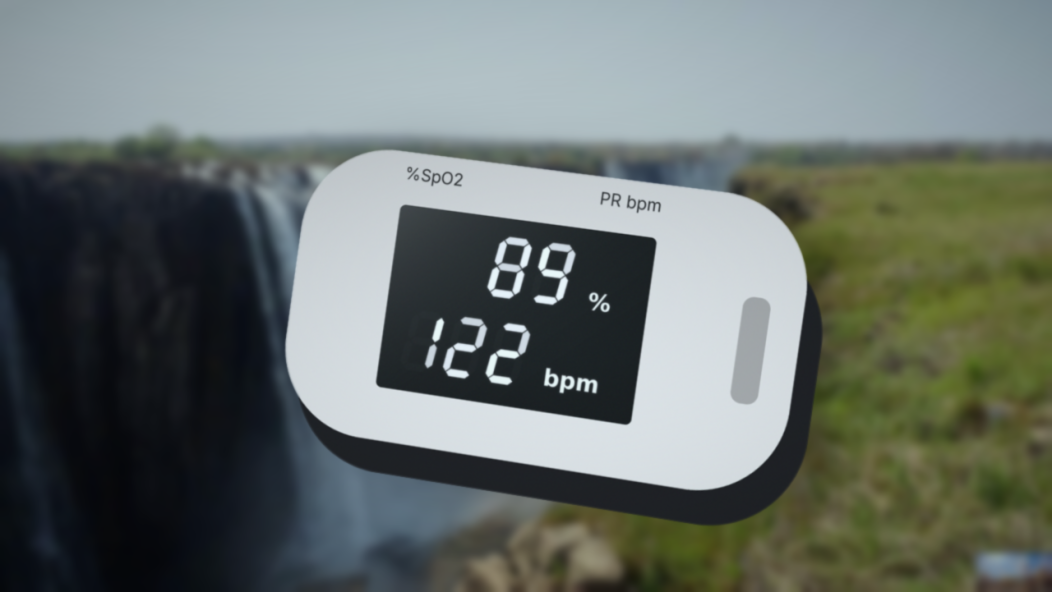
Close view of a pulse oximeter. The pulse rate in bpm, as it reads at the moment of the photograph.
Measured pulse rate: 122 bpm
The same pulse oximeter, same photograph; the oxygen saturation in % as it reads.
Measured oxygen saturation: 89 %
